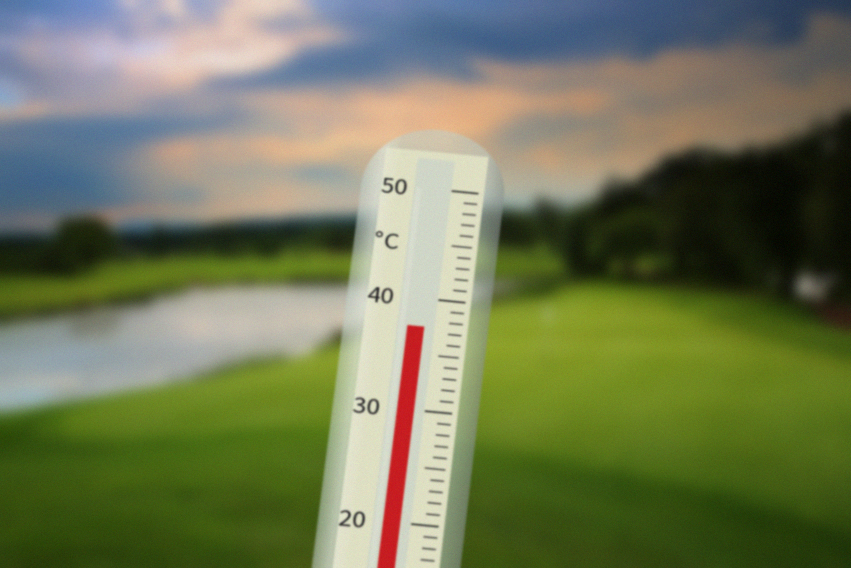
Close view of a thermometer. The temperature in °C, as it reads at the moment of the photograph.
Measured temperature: 37.5 °C
